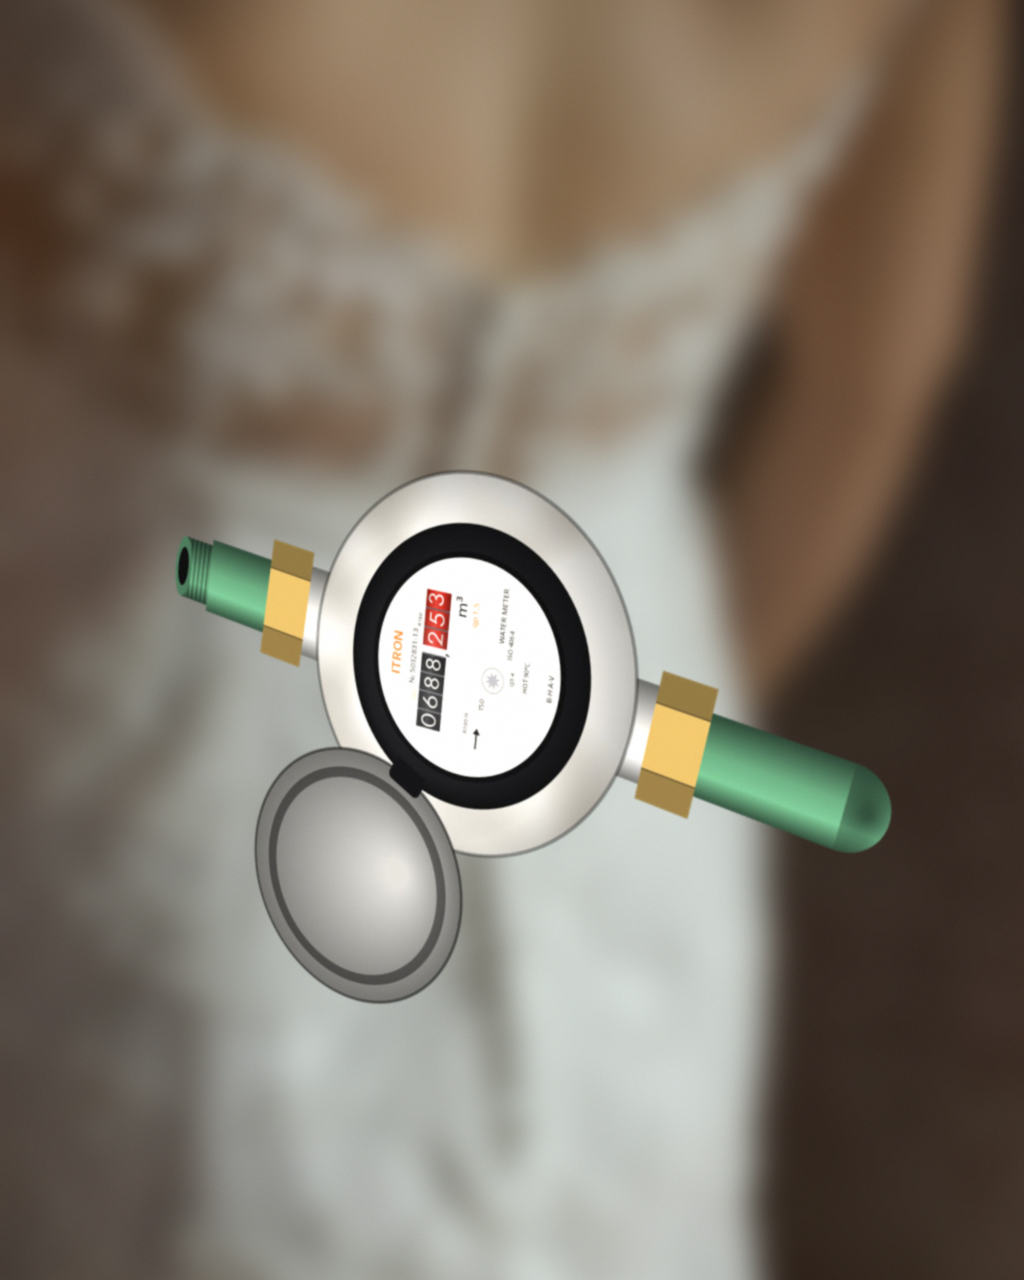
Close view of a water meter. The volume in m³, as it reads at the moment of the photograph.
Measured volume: 688.253 m³
